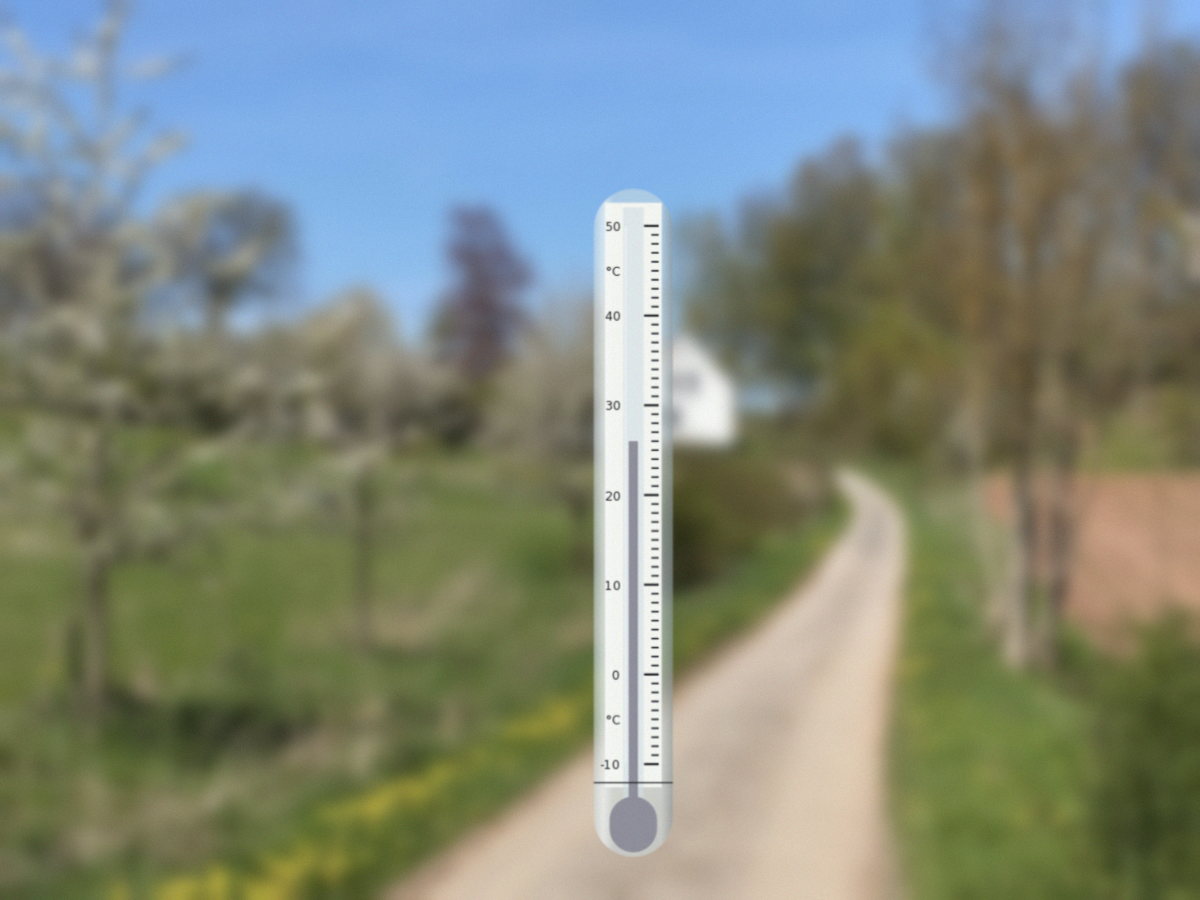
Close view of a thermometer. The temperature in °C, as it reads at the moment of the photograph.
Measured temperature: 26 °C
